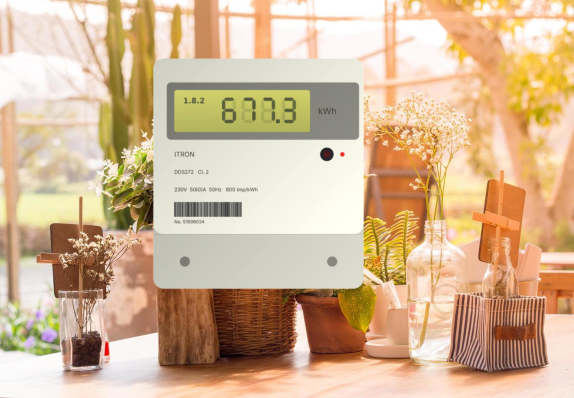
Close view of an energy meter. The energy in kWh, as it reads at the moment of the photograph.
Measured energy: 677.3 kWh
